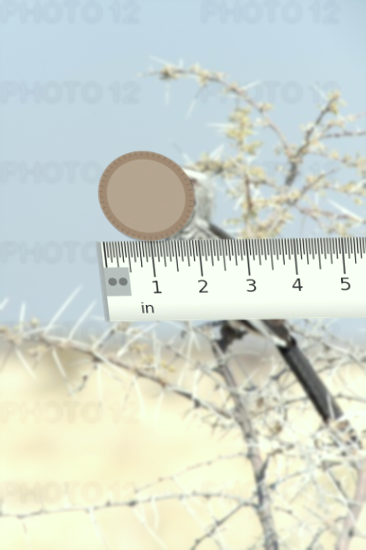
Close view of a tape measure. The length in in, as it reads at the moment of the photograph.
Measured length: 2 in
